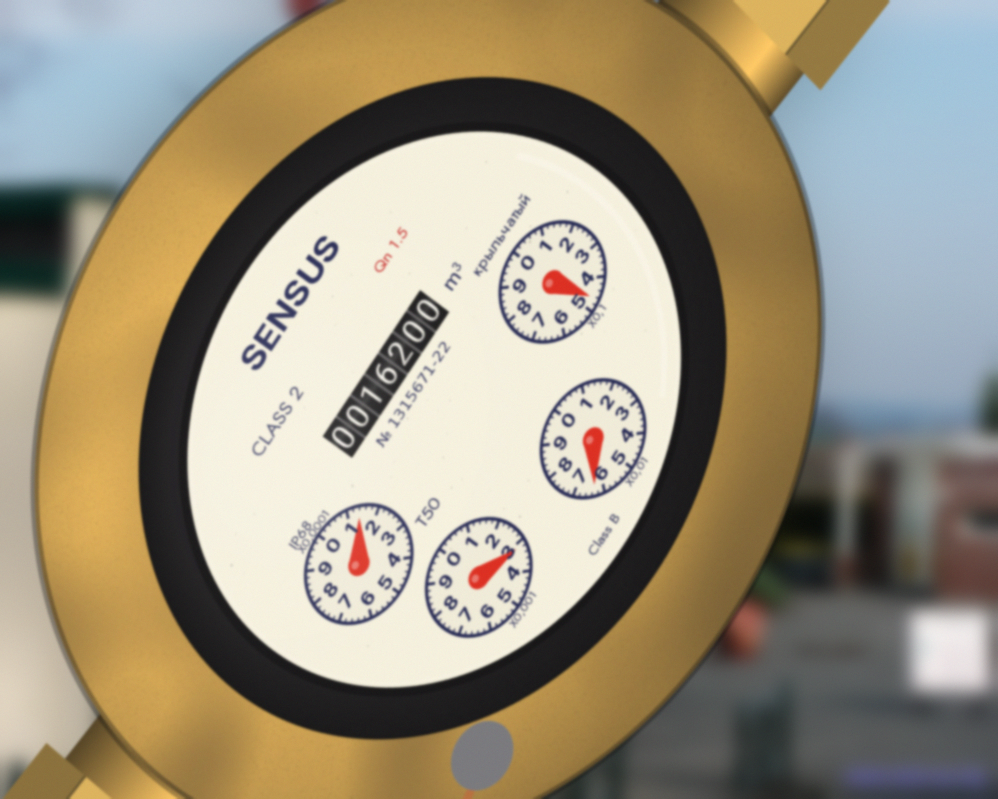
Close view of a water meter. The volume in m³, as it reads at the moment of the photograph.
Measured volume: 16200.4631 m³
